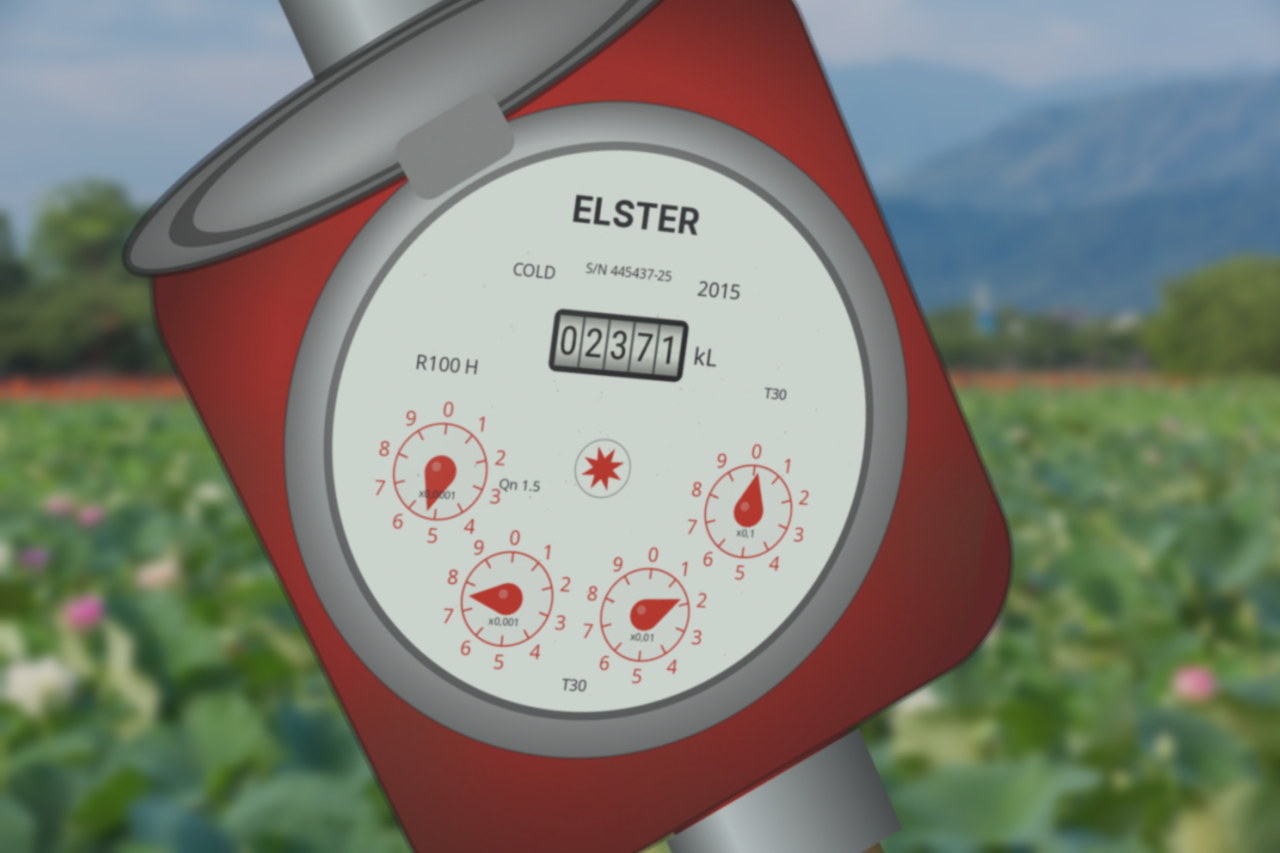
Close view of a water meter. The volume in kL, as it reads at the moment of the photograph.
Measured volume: 2371.0175 kL
